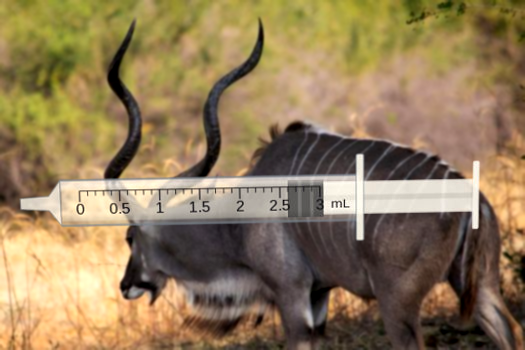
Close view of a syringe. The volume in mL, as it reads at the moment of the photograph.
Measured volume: 2.6 mL
